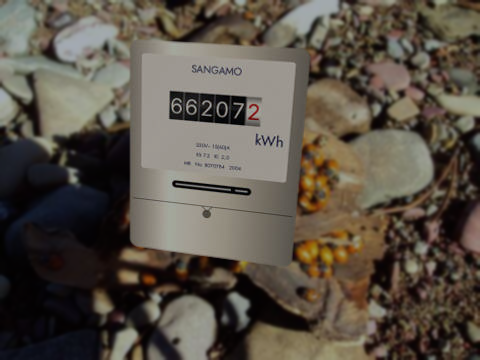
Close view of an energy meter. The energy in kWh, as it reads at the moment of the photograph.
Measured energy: 66207.2 kWh
